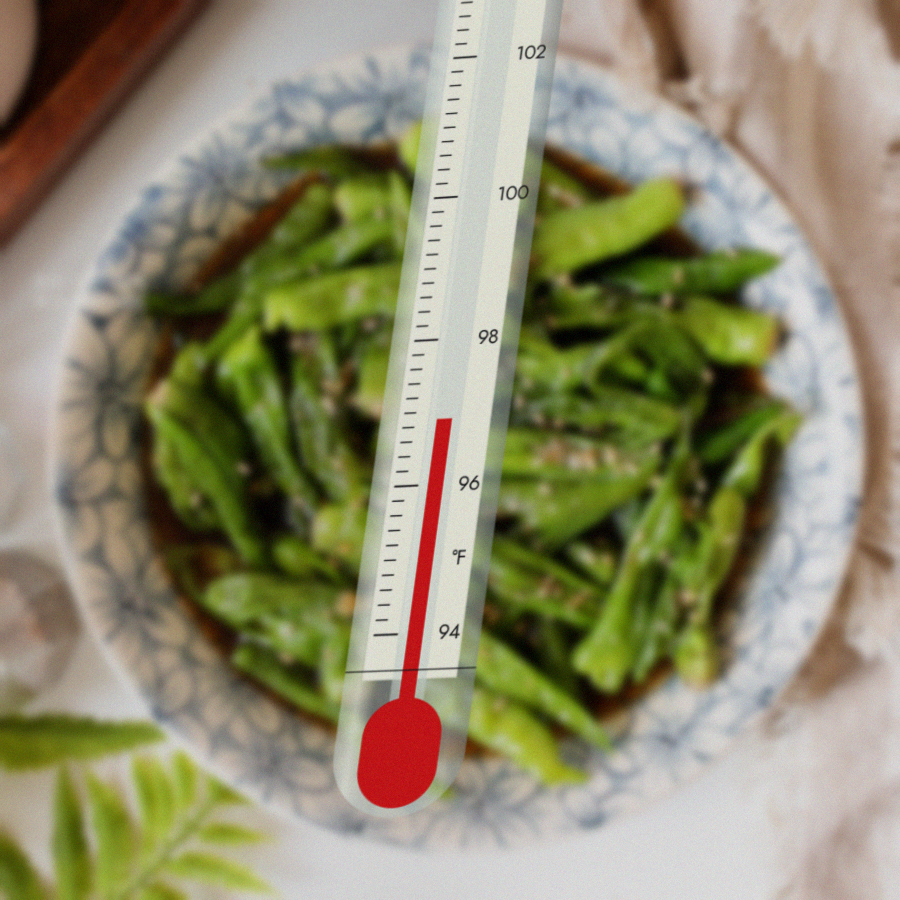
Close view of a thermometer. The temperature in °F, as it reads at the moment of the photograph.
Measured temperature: 96.9 °F
